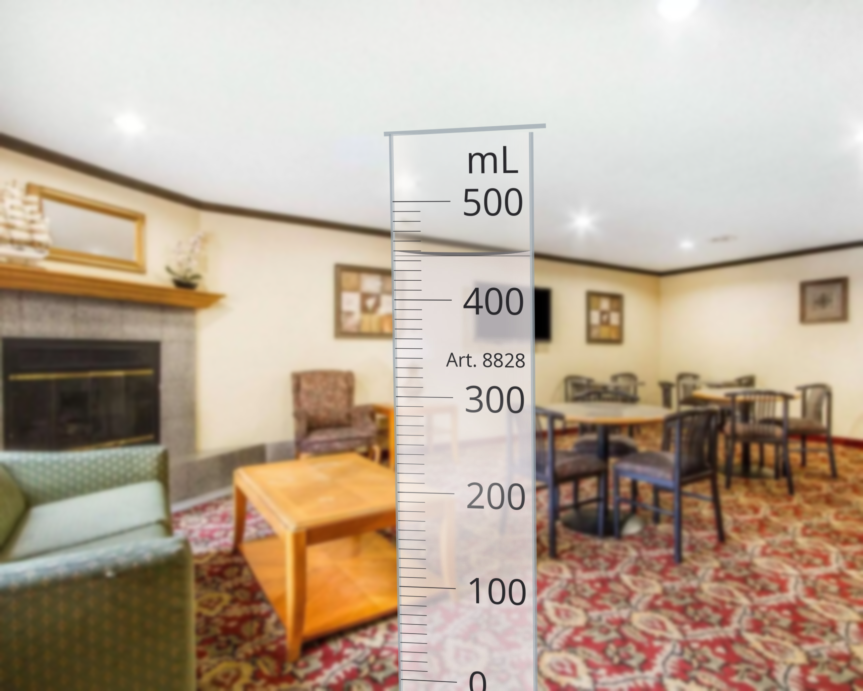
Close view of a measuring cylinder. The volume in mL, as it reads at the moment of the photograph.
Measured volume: 445 mL
